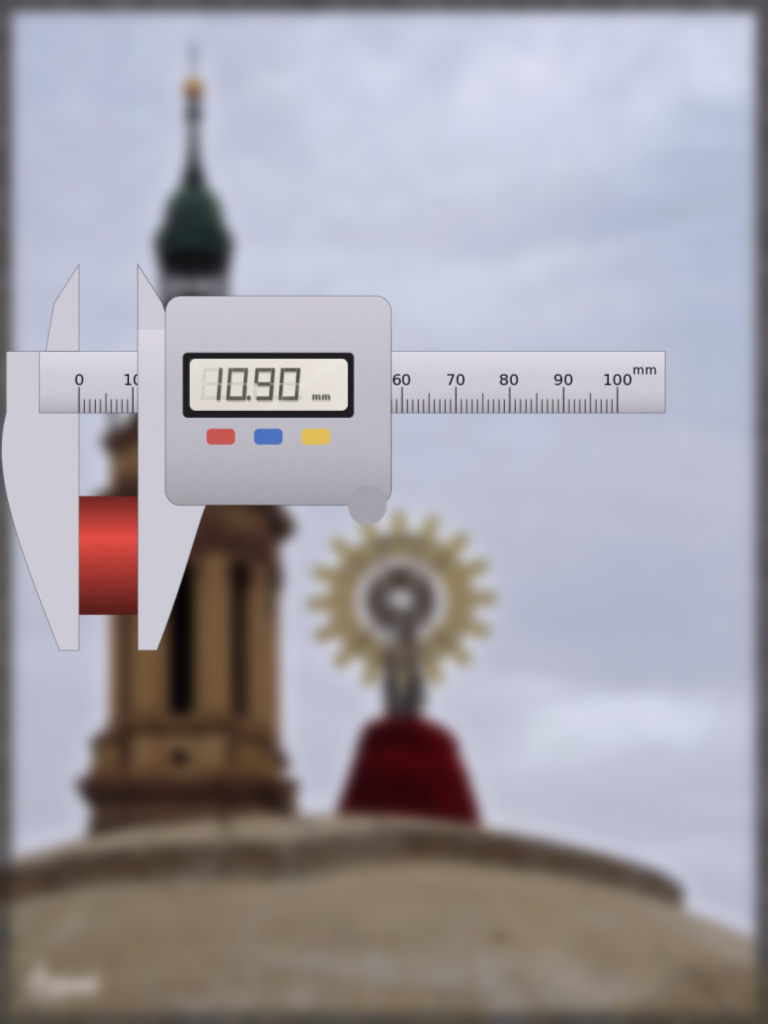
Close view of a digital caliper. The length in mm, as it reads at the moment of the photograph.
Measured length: 10.90 mm
